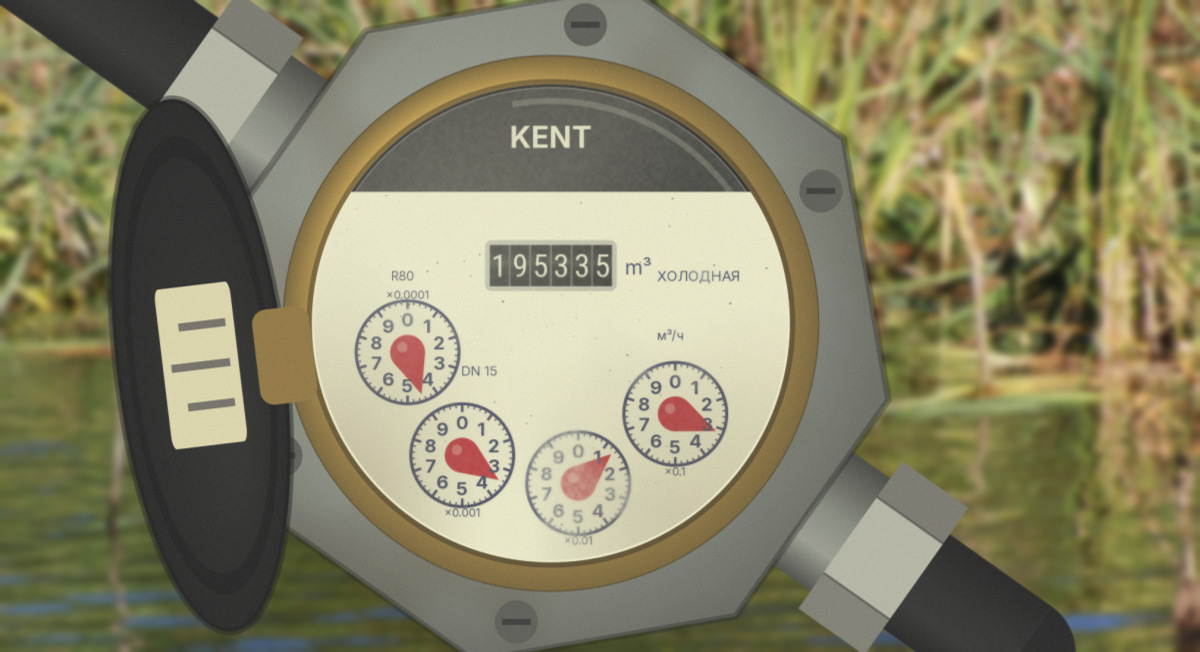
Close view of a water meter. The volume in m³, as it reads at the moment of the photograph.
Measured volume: 195335.3134 m³
